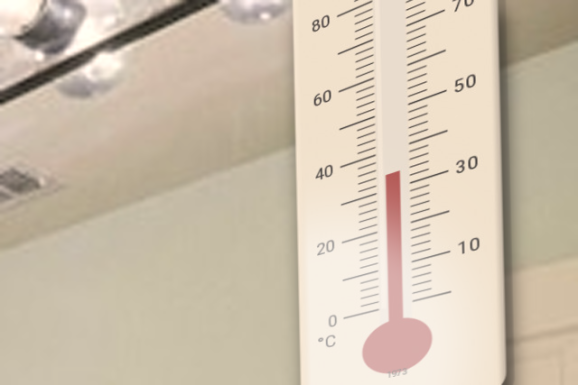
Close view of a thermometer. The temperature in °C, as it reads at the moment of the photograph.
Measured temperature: 34 °C
